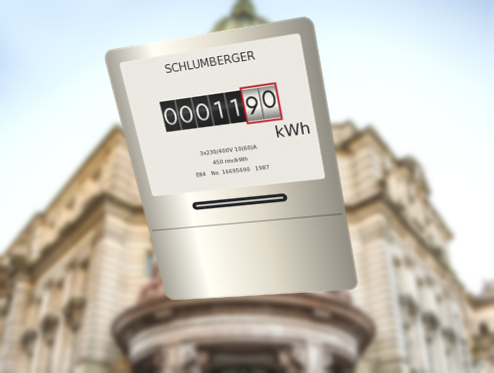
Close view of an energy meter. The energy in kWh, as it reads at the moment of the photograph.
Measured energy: 11.90 kWh
